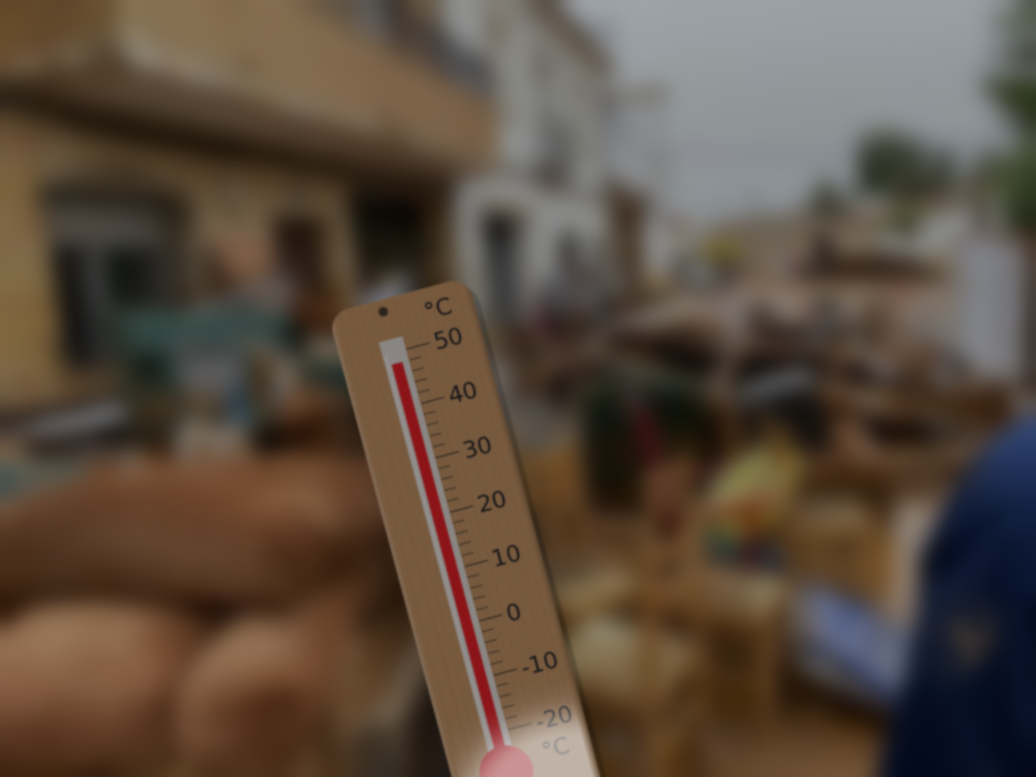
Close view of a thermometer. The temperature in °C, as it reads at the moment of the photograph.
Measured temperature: 48 °C
